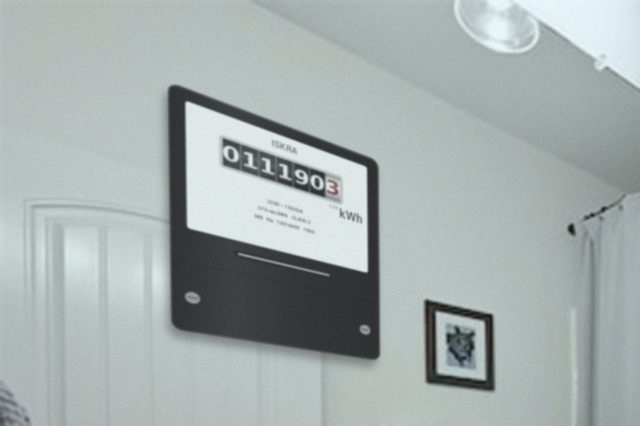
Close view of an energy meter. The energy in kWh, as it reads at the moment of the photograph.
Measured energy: 11190.3 kWh
